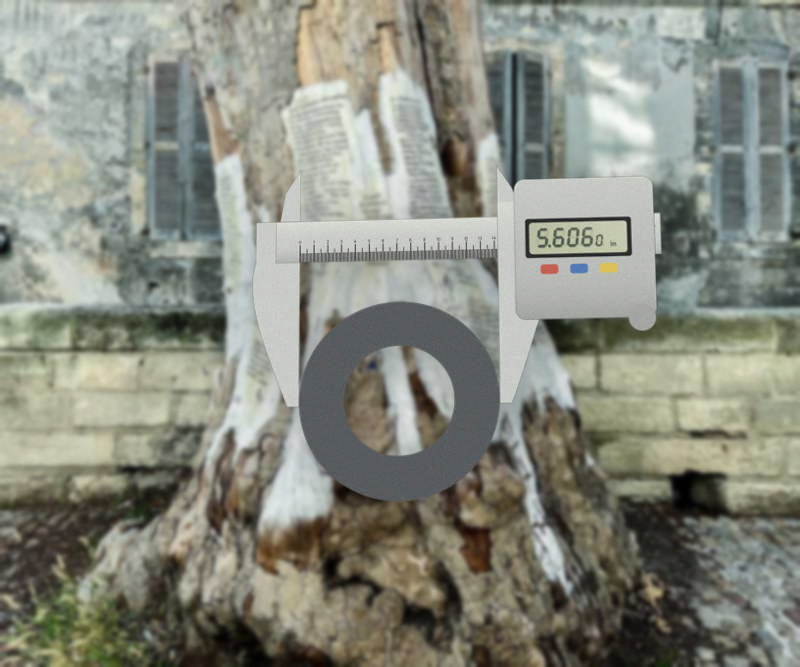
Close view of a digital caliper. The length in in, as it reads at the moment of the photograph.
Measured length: 5.6060 in
